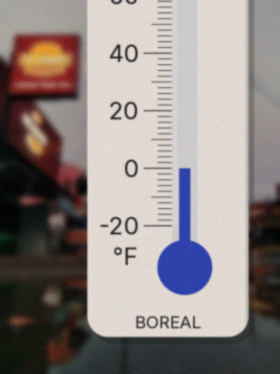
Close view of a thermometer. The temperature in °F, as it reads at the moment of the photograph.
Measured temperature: 0 °F
